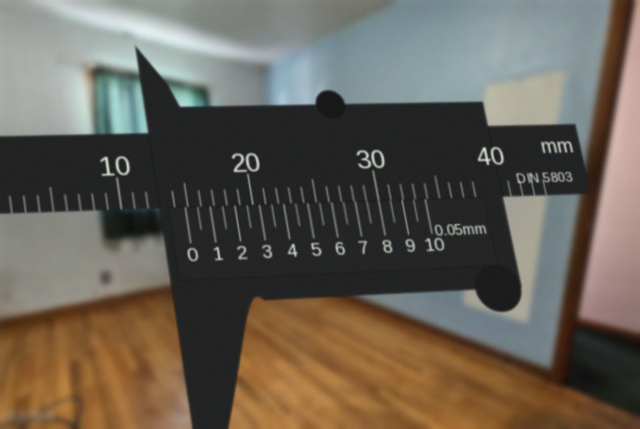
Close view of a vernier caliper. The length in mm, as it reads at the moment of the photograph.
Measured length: 14.8 mm
